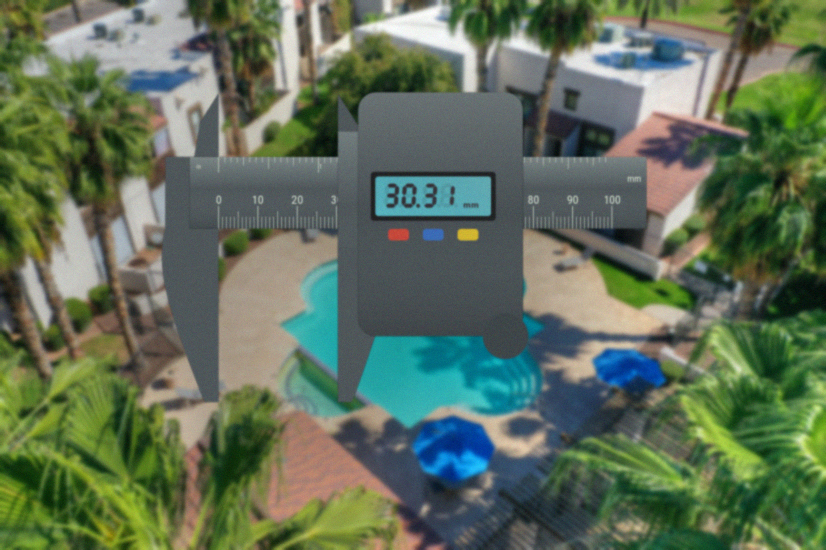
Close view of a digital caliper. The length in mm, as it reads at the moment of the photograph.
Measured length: 30.31 mm
